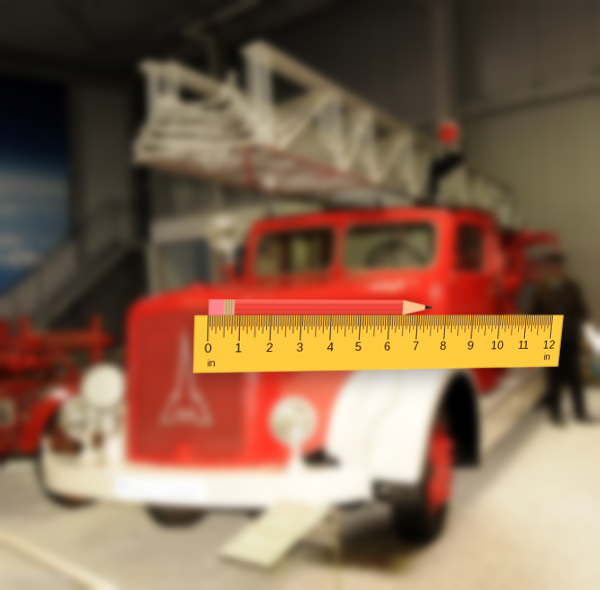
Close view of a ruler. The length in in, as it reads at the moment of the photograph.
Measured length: 7.5 in
